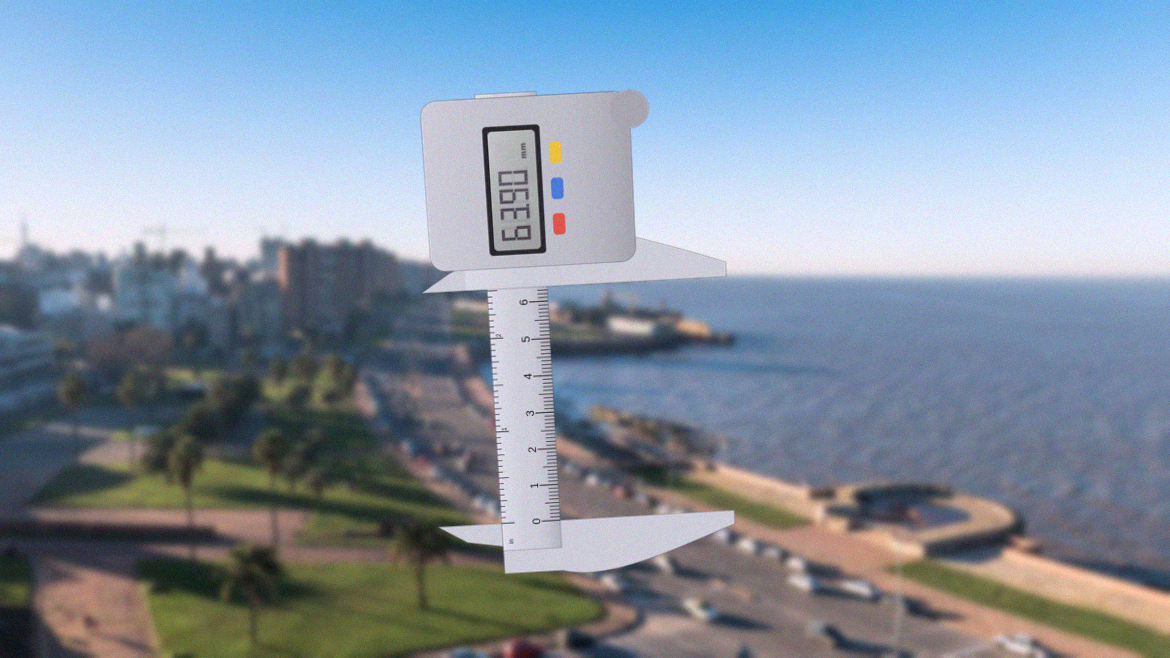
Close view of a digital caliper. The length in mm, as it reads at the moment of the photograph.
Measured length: 63.90 mm
